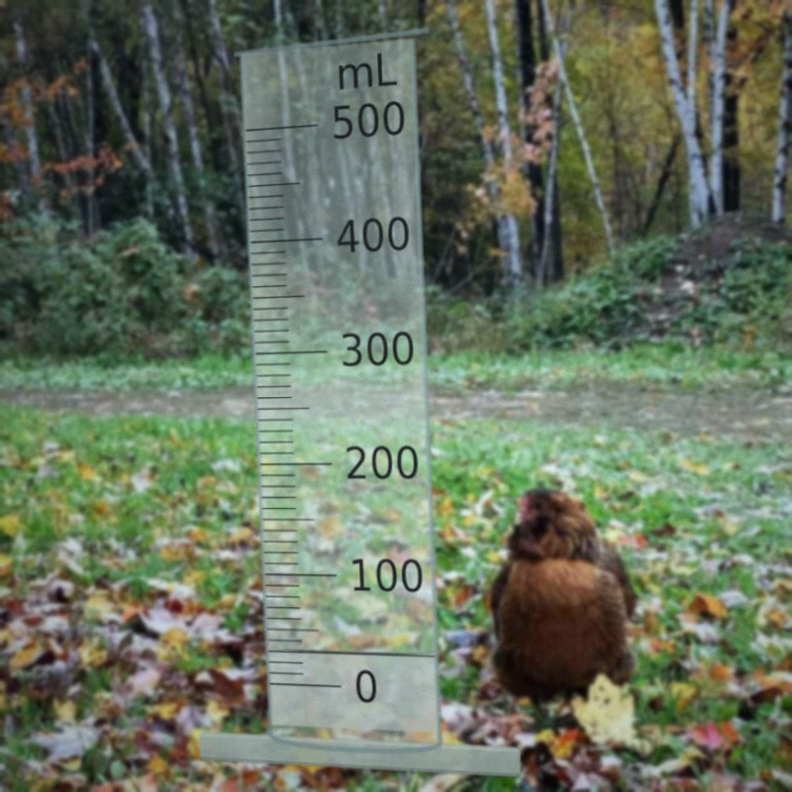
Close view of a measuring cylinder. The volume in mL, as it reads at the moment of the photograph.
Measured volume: 30 mL
